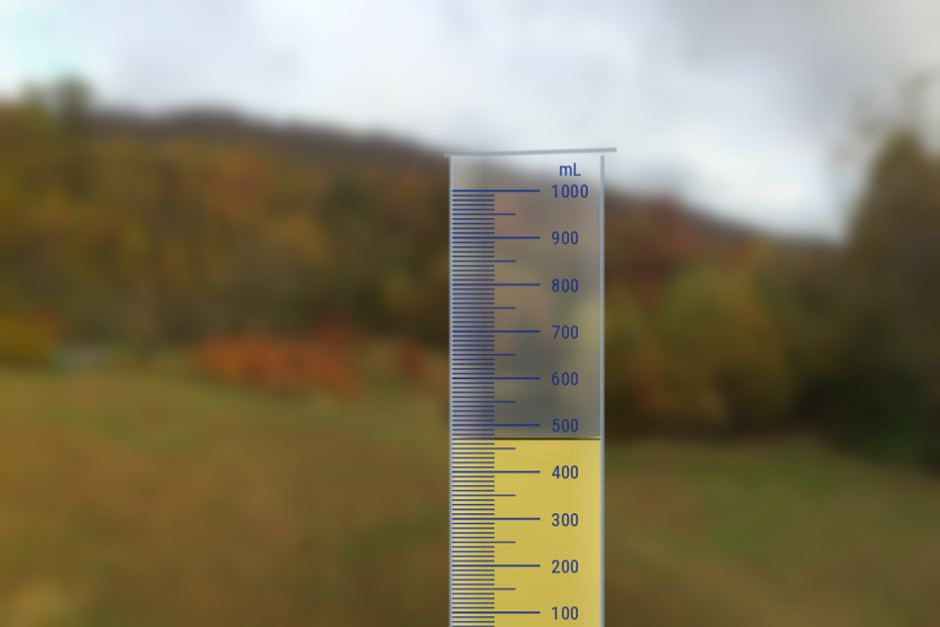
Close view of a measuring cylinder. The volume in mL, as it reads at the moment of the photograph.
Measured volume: 470 mL
